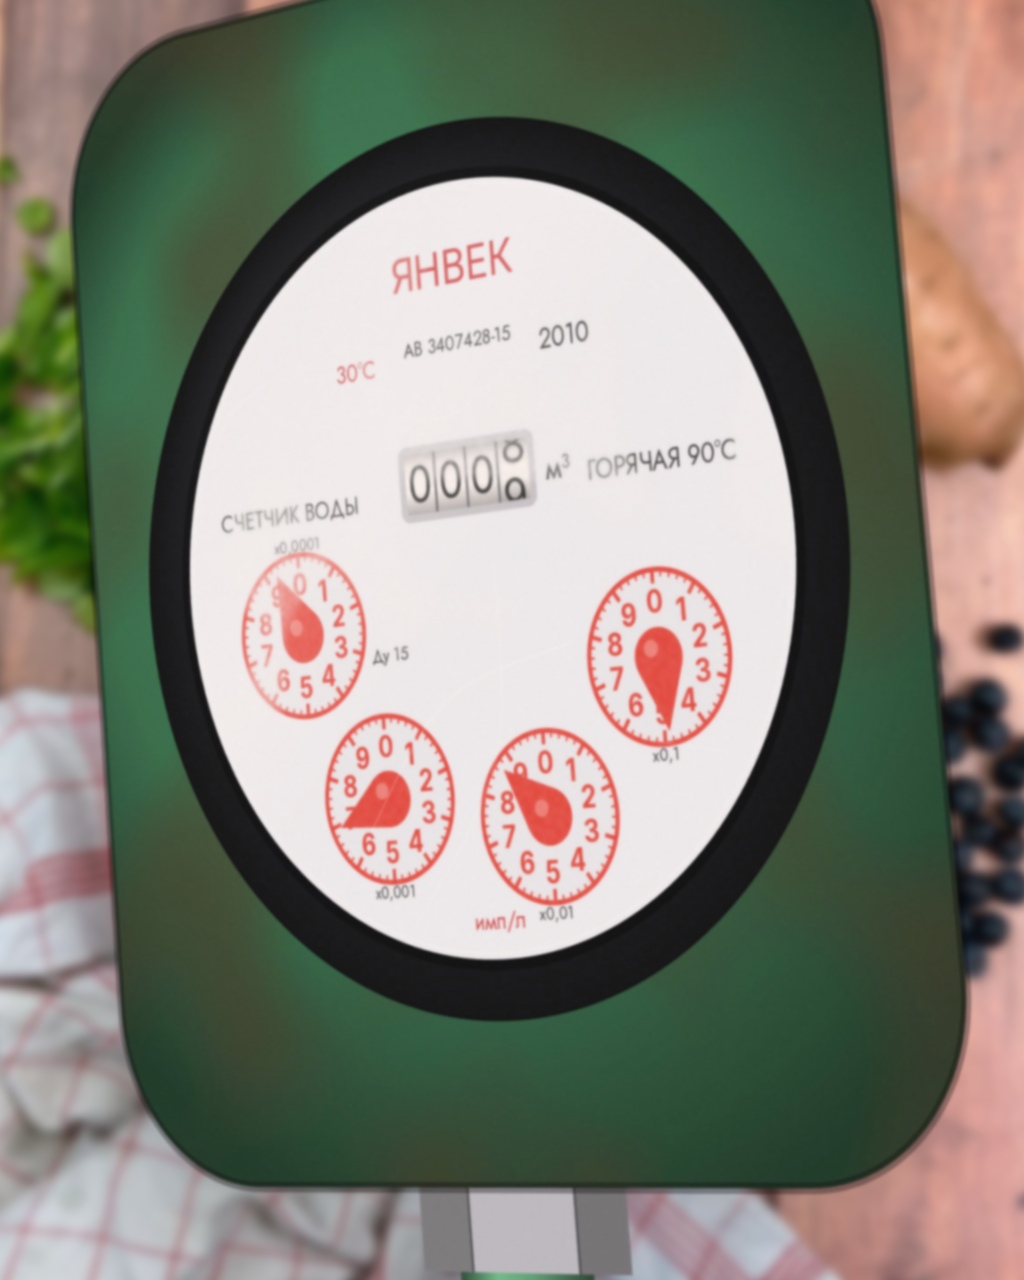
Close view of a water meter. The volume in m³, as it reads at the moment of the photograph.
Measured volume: 8.4869 m³
